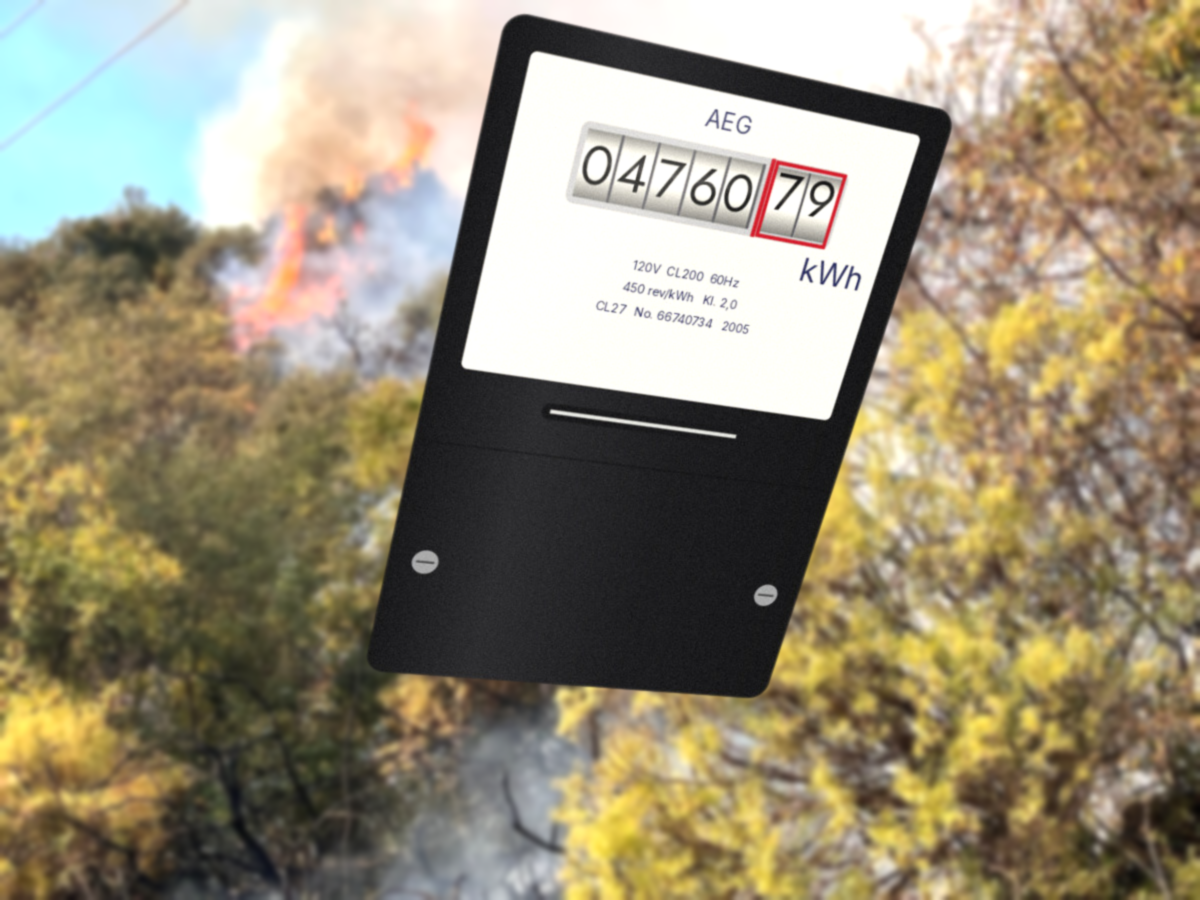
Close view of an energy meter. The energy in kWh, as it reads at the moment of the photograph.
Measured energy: 4760.79 kWh
